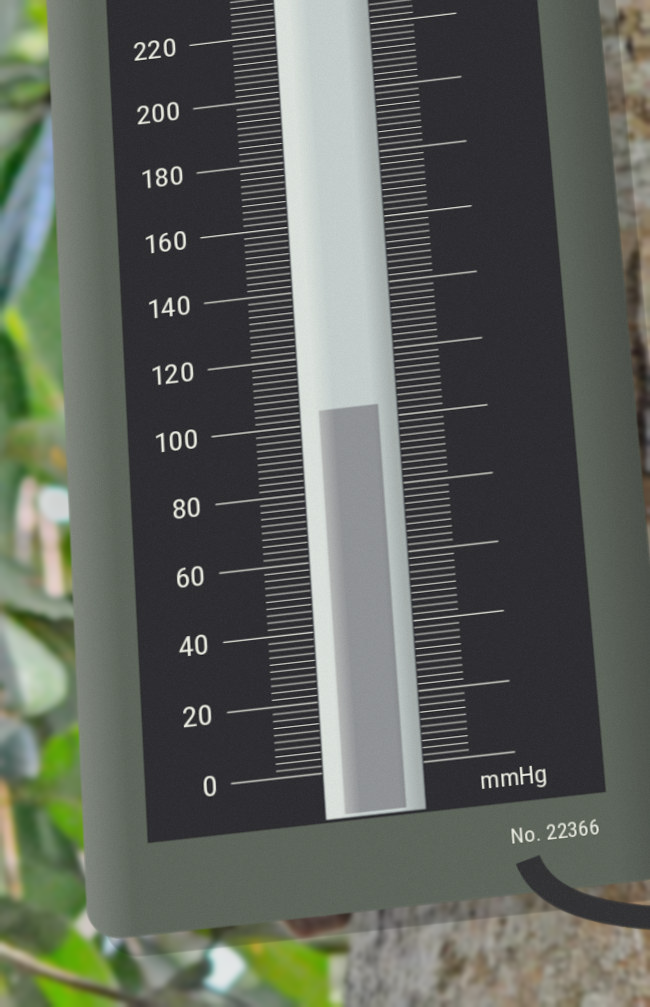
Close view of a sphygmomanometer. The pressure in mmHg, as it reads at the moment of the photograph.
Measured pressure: 104 mmHg
